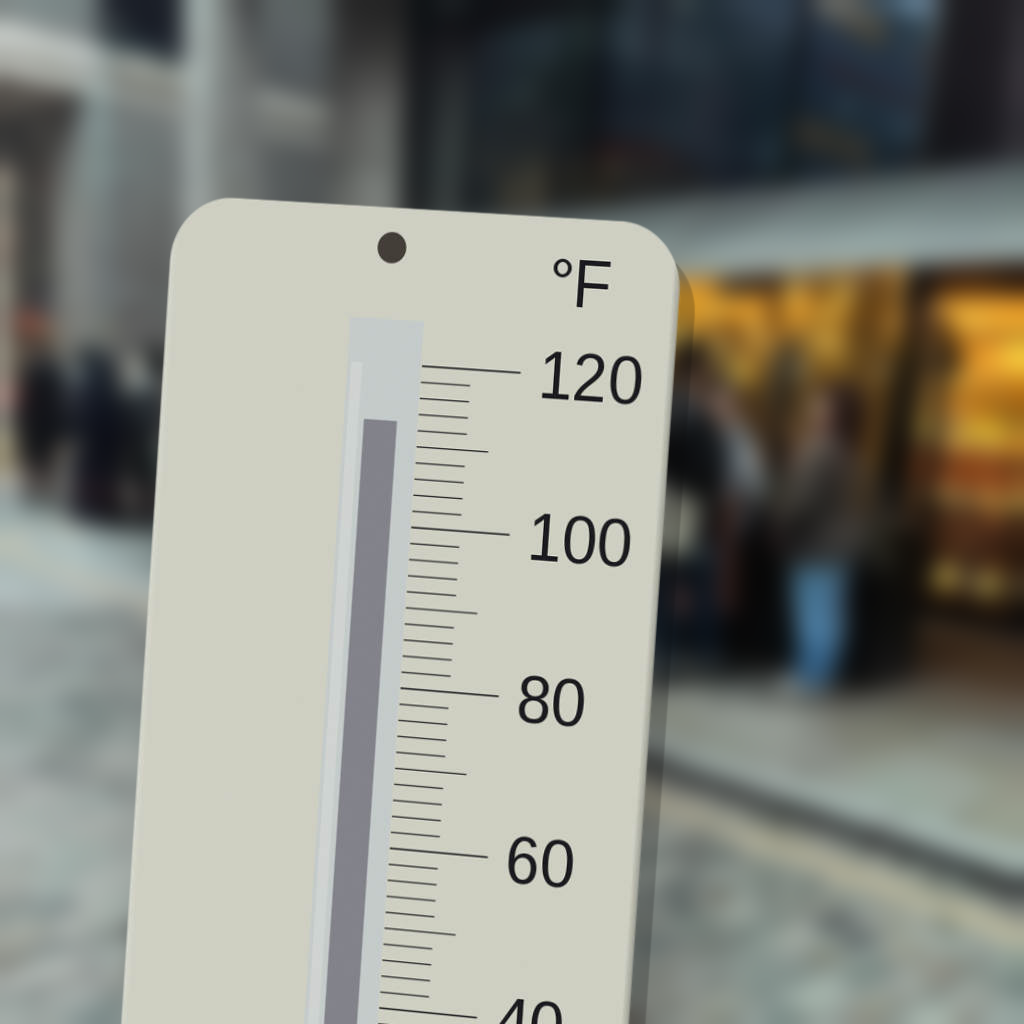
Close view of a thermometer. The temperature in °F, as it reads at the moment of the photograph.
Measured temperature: 113 °F
